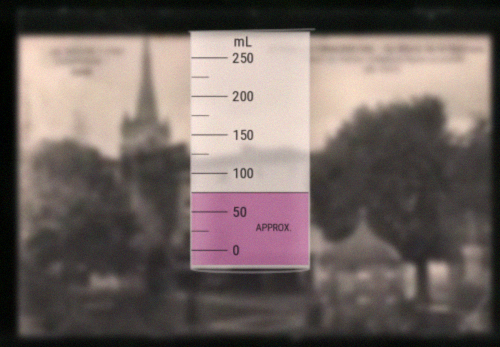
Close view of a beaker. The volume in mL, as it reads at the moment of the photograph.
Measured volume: 75 mL
